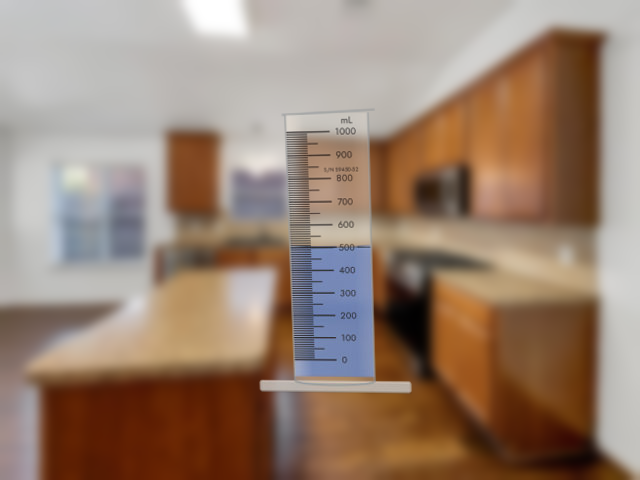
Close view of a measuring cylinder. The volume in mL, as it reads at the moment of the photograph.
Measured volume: 500 mL
